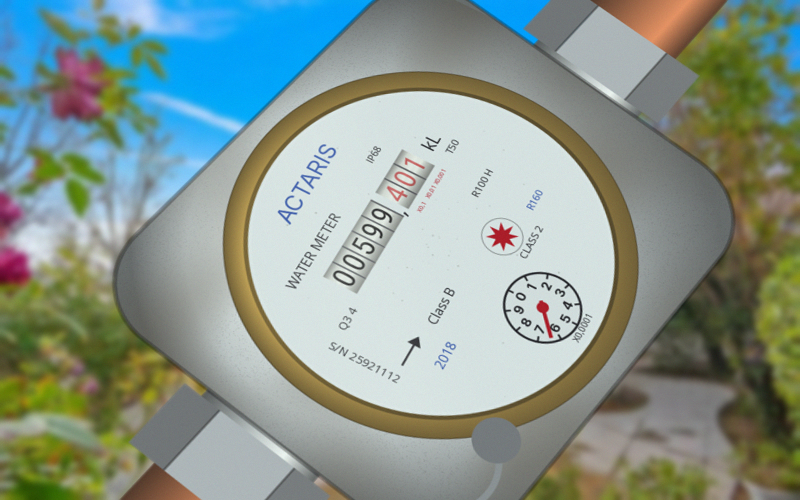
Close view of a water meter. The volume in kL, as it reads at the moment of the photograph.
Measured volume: 599.4016 kL
